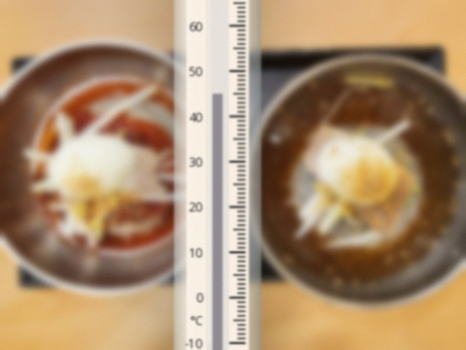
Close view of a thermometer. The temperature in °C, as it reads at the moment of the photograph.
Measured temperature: 45 °C
